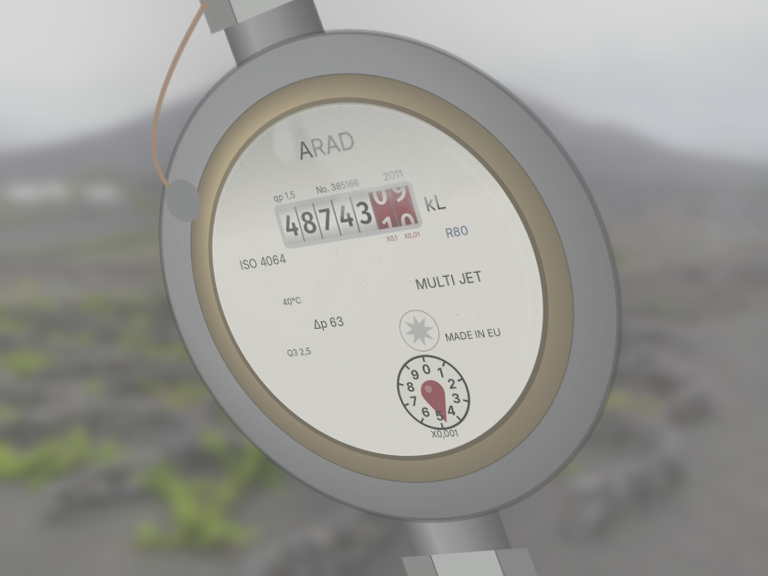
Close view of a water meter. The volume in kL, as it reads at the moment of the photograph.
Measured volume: 48743.094 kL
